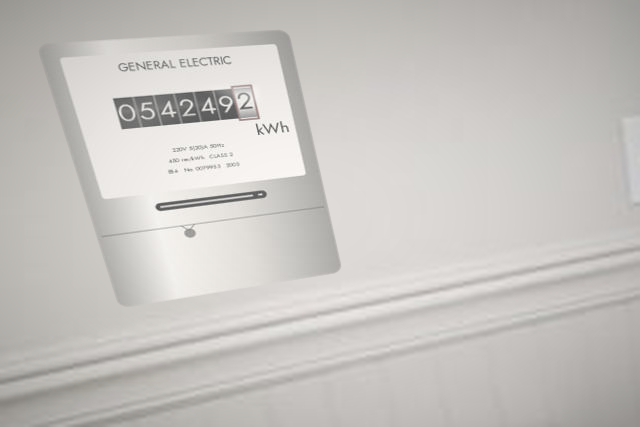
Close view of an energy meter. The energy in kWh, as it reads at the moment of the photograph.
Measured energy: 54249.2 kWh
